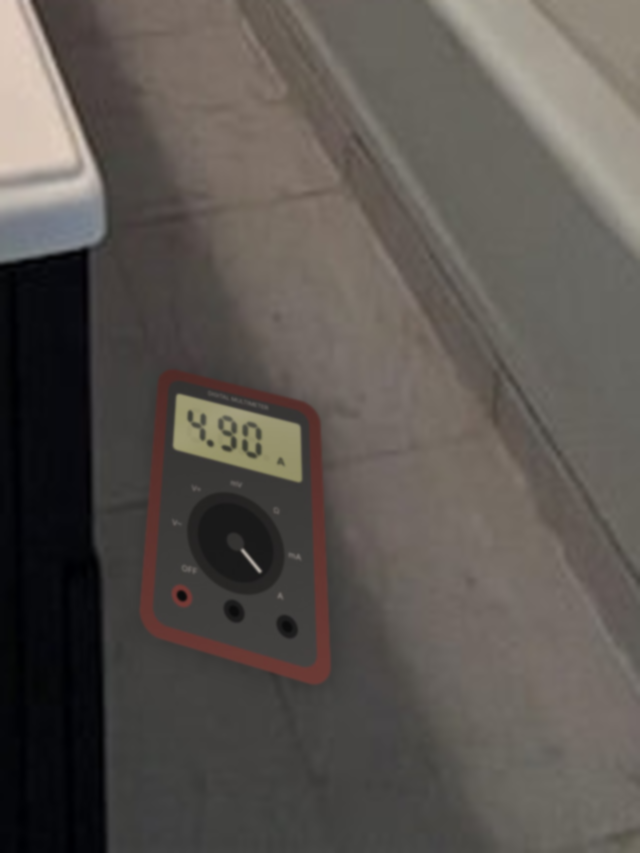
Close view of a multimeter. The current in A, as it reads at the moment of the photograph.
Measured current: 4.90 A
